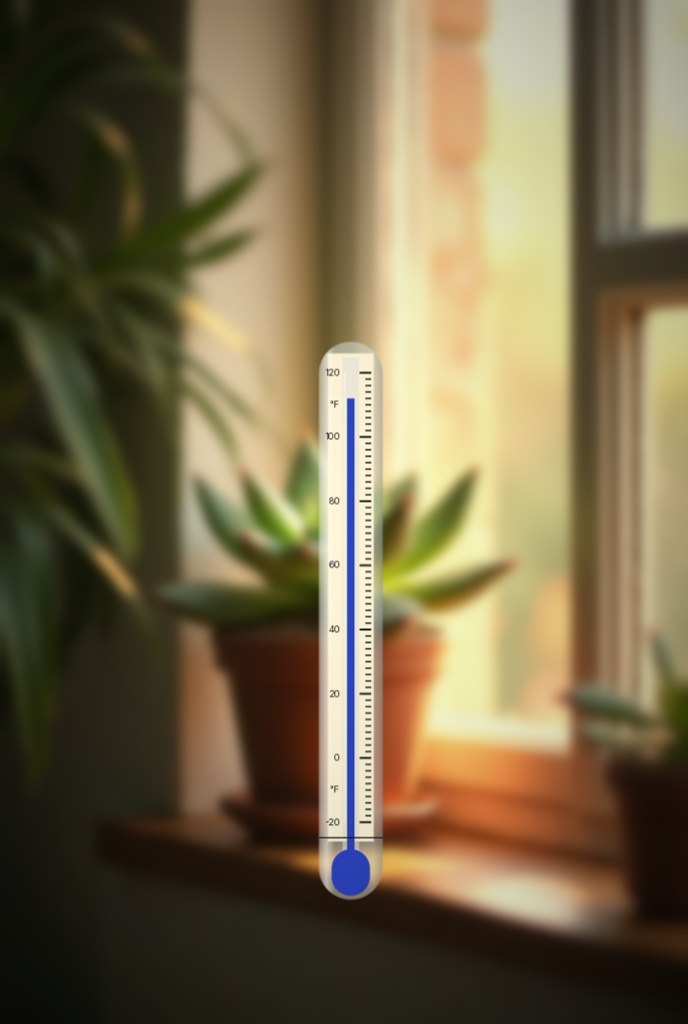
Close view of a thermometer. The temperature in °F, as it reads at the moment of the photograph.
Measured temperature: 112 °F
